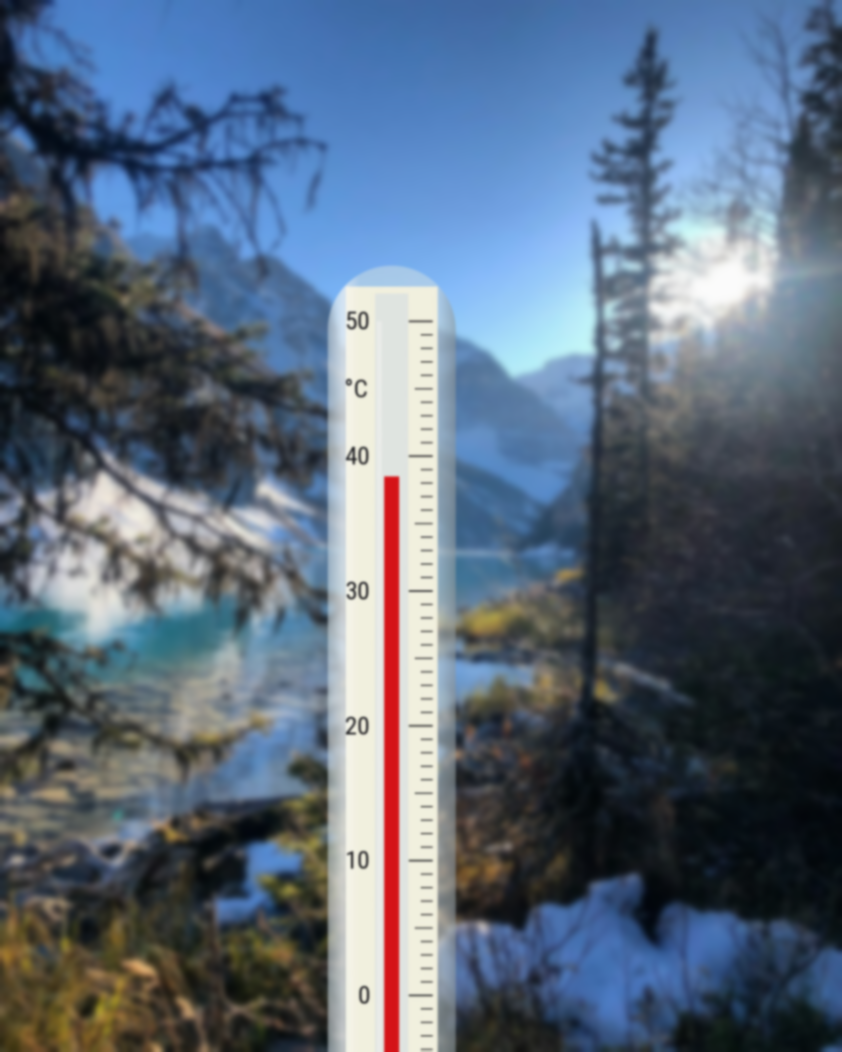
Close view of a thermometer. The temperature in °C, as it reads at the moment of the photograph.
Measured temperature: 38.5 °C
